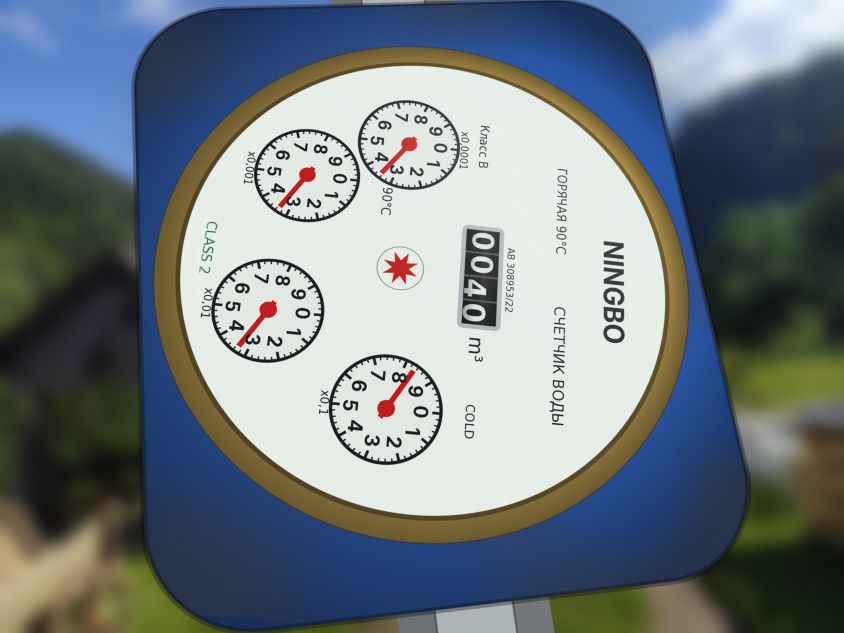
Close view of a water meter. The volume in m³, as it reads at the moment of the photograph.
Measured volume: 39.8333 m³
